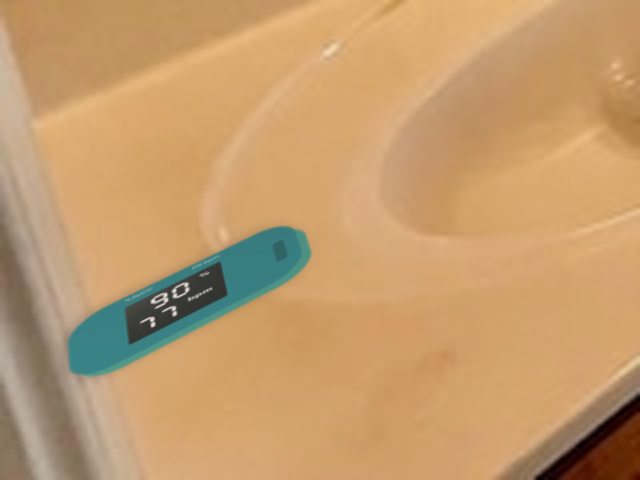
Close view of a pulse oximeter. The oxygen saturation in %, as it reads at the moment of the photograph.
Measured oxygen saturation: 90 %
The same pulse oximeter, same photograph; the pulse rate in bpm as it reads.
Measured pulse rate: 77 bpm
